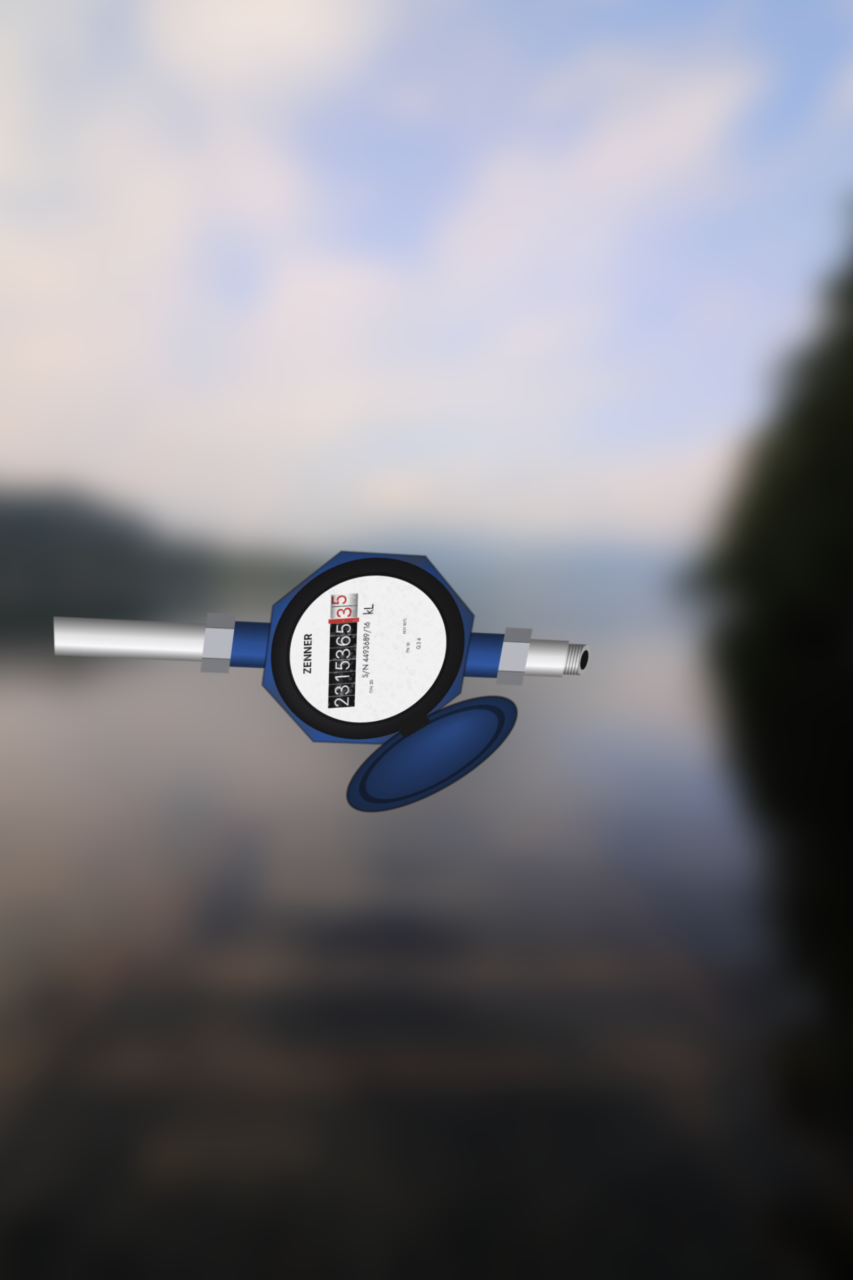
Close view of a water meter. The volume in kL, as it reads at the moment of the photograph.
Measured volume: 2315365.35 kL
